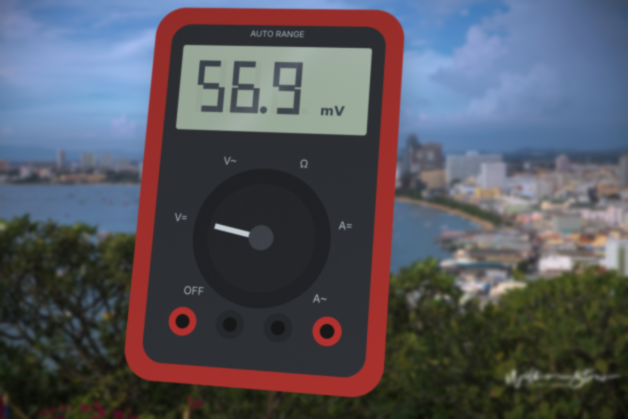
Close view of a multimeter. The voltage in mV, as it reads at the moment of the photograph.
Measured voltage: 56.9 mV
